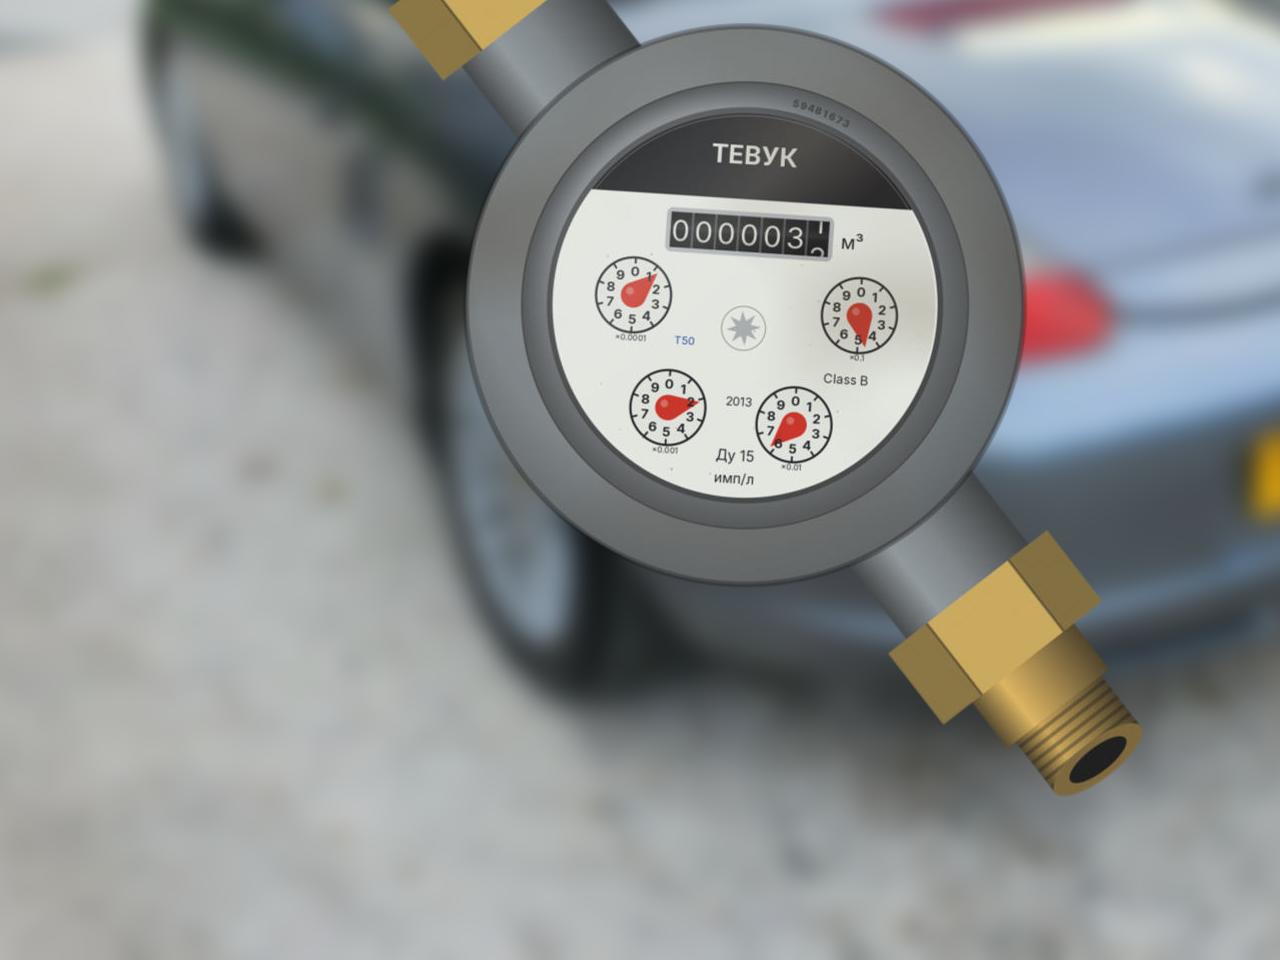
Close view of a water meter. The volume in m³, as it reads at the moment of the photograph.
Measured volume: 31.4621 m³
